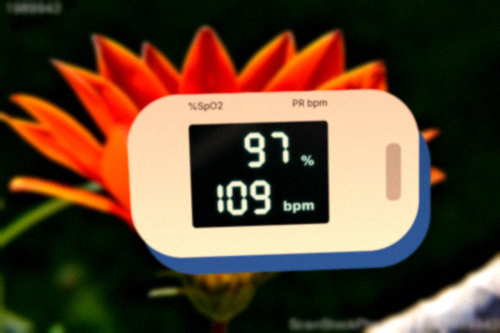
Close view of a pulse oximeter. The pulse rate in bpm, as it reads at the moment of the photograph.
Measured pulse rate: 109 bpm
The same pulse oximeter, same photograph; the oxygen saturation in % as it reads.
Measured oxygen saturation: 97 %
